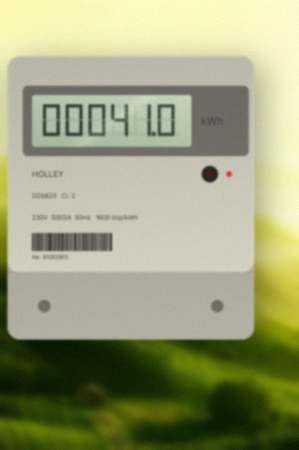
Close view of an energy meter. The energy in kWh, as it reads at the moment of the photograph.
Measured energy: 41.0 kWh
